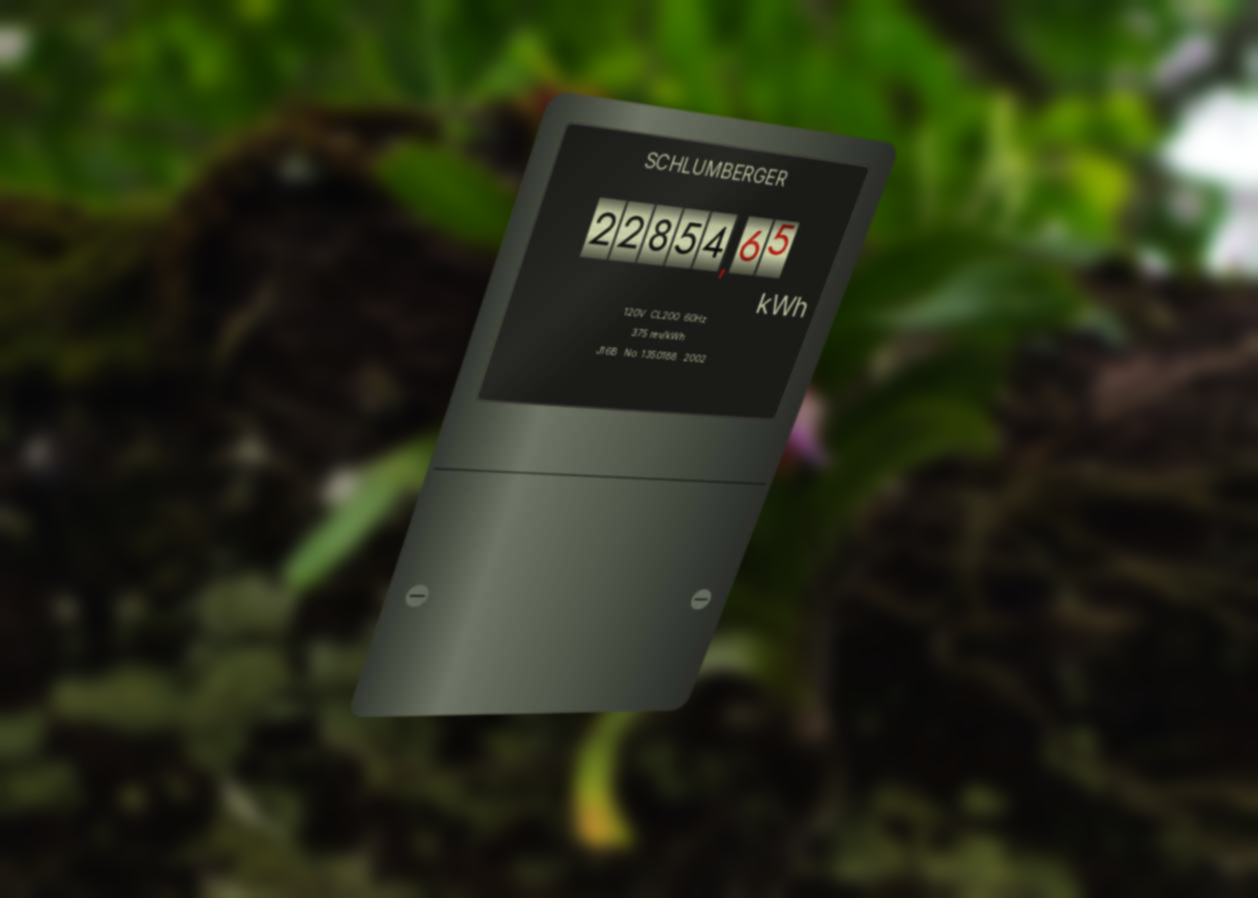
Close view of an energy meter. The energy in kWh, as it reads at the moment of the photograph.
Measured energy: 22854.65 kWh
